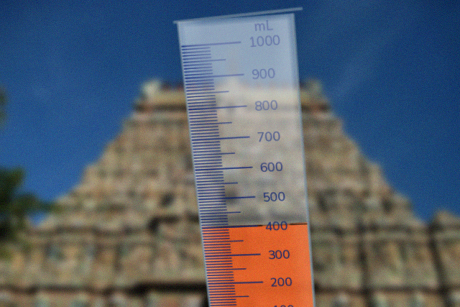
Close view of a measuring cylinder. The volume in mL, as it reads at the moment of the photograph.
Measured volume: 400 mL
